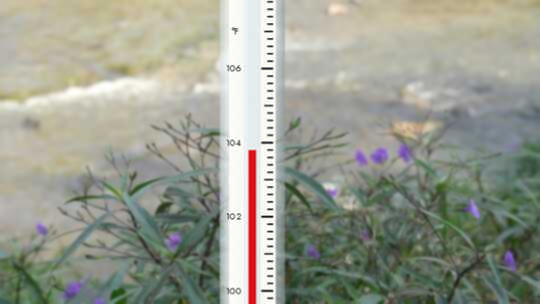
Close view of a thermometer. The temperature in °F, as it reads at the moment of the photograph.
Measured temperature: 103.8 °F
